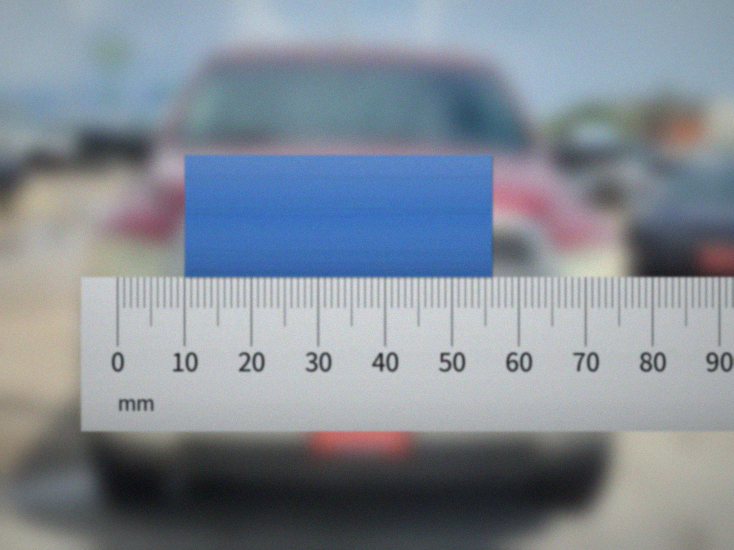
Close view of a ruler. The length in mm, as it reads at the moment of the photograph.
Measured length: 46 mm
